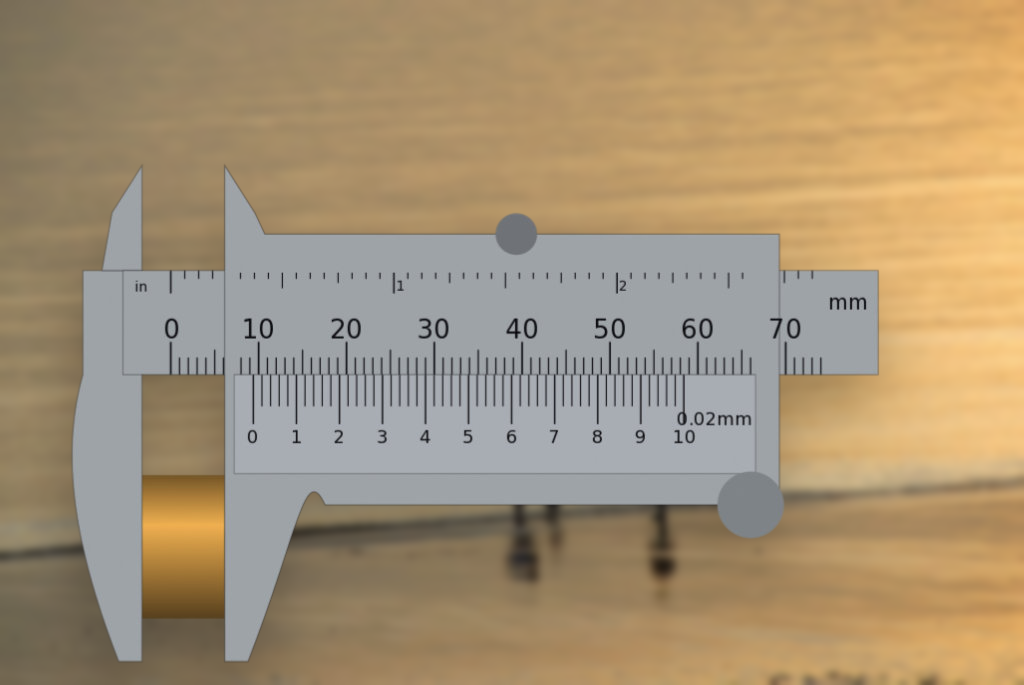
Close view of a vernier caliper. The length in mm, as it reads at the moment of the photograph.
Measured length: 9.4 mm
